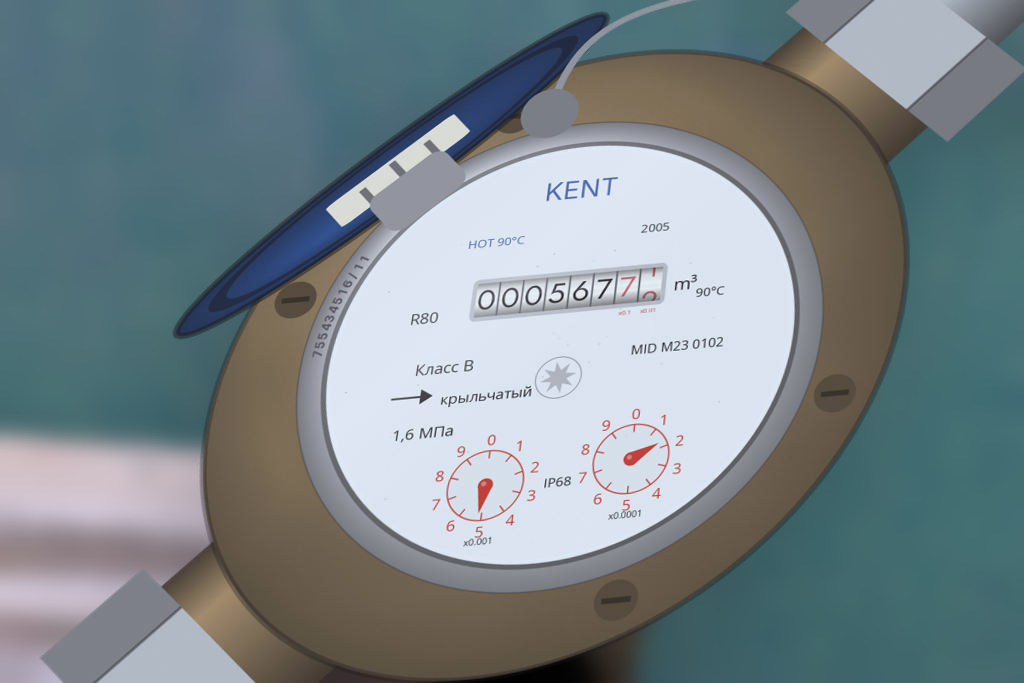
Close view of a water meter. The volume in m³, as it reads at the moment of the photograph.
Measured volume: 567.7151 m³
